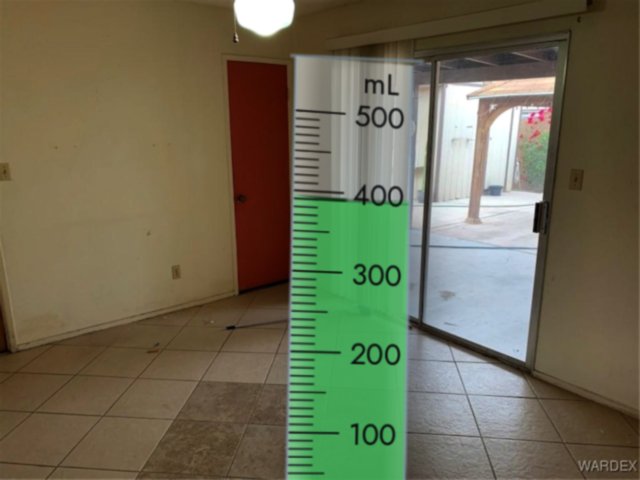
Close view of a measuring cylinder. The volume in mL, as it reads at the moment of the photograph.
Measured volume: 390 mL
